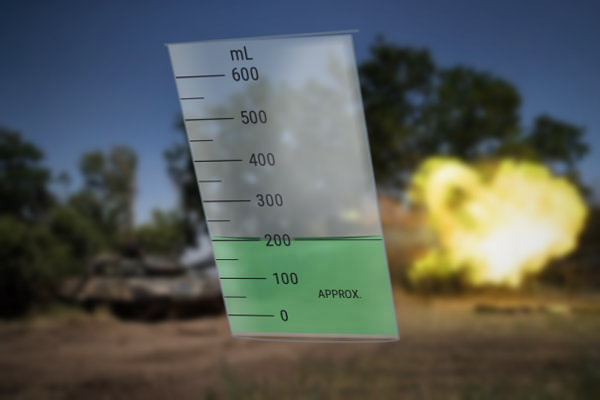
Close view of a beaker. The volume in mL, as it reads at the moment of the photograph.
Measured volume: 200 mL
